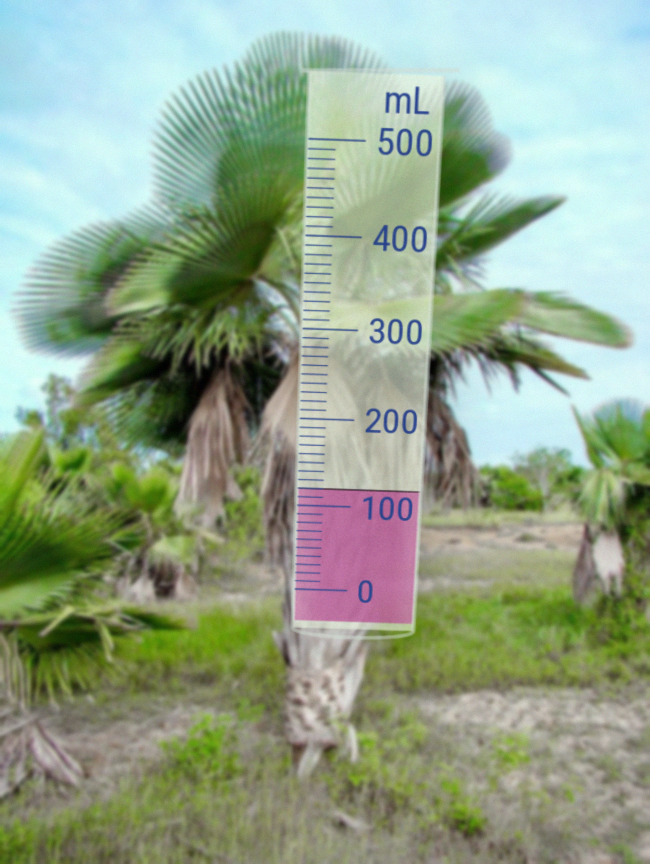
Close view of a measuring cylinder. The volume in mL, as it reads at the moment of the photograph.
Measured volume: 120 mL
